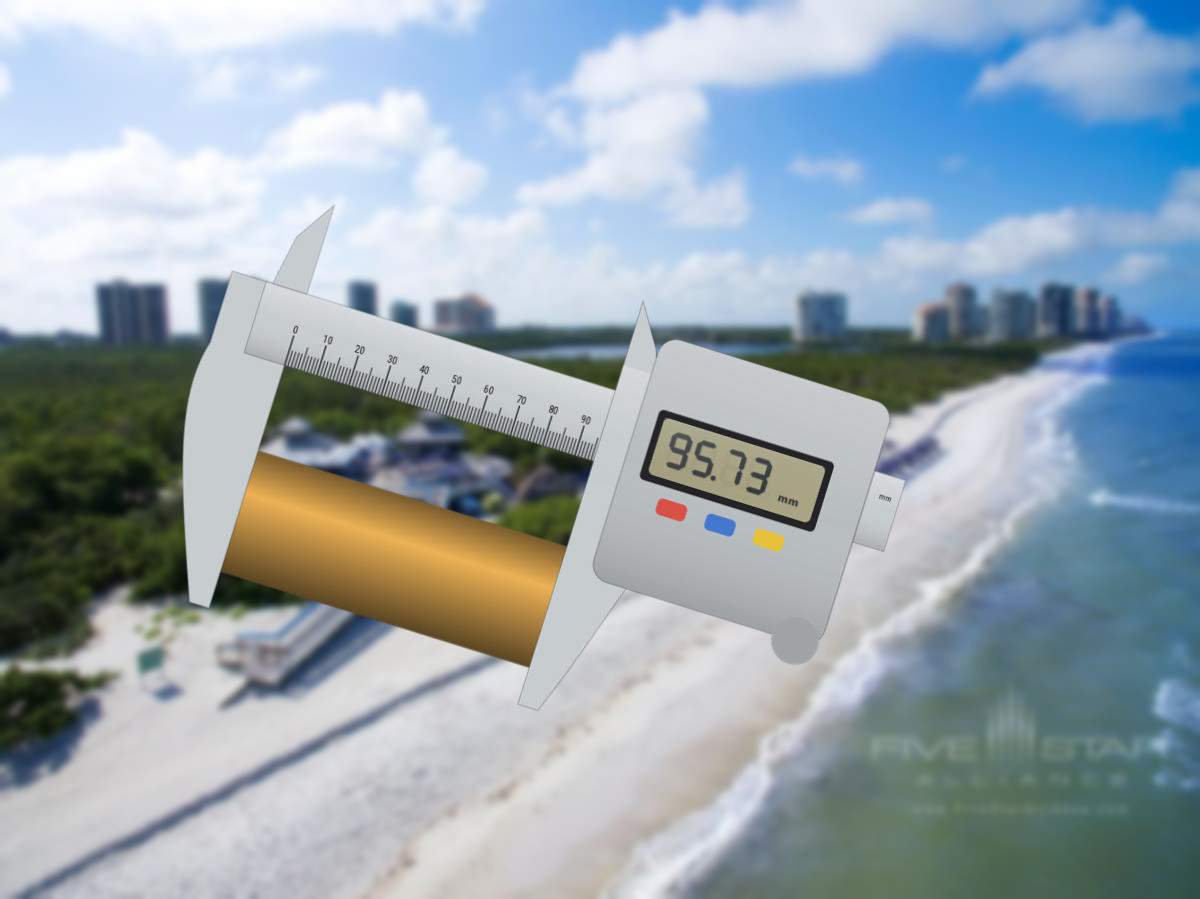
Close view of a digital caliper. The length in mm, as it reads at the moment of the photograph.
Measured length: 95.73 mm
